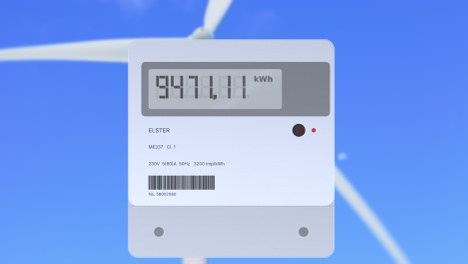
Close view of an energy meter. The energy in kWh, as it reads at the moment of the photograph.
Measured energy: 9471.11 kWh
